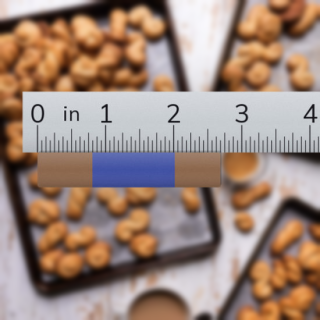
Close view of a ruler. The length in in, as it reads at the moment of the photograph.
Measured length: 2.6875 in
